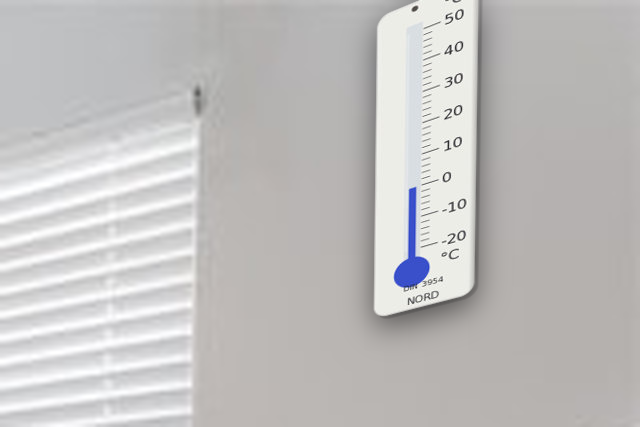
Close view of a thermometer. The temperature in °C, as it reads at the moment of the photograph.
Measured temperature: 0 °C
